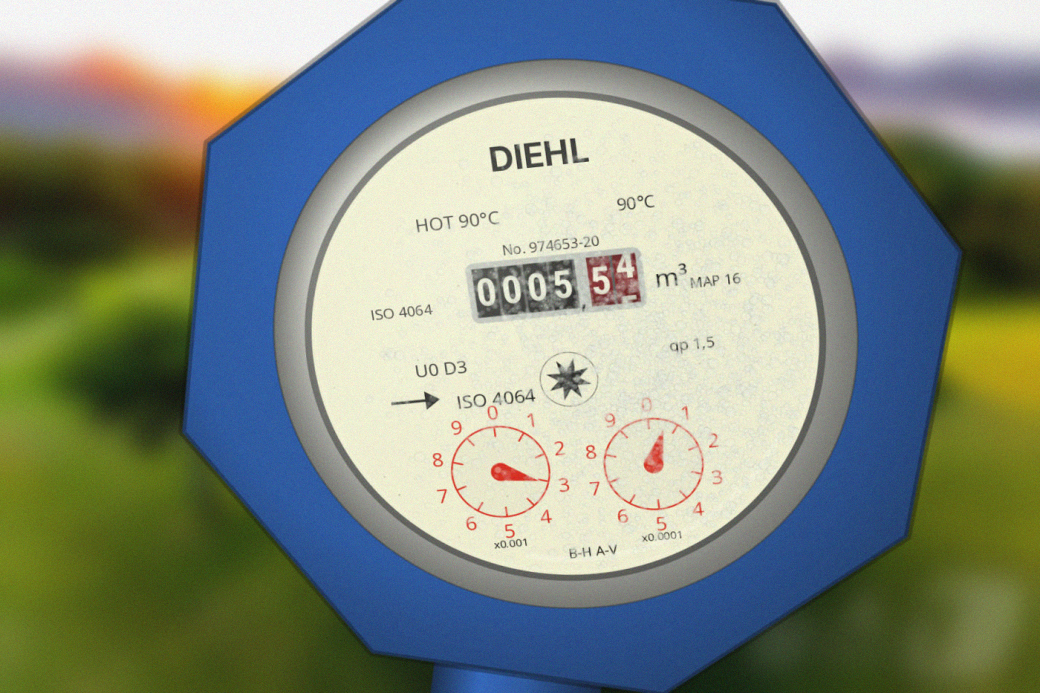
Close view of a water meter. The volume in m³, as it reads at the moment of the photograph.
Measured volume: 5.5430 m³
